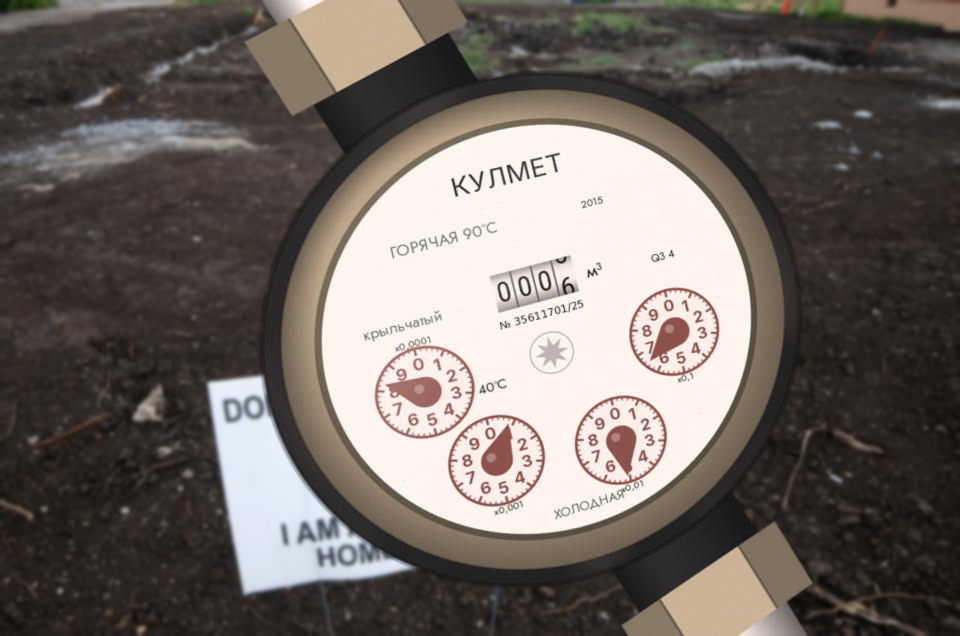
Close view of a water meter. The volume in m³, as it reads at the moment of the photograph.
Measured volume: 5.6508 m³
